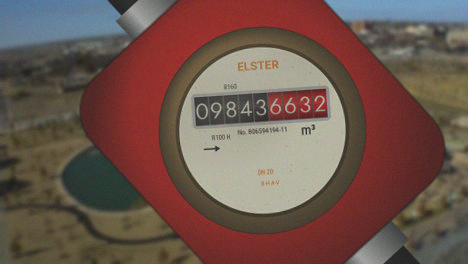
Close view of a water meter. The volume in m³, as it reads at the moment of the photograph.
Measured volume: 9843.6632 m³
